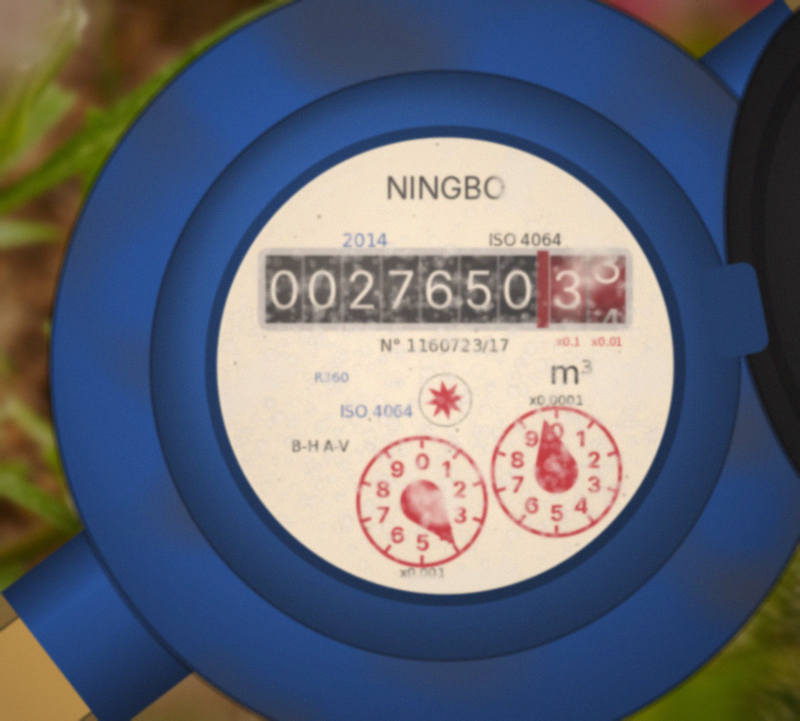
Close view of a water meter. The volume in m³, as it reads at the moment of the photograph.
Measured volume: 27650.3339 m³
